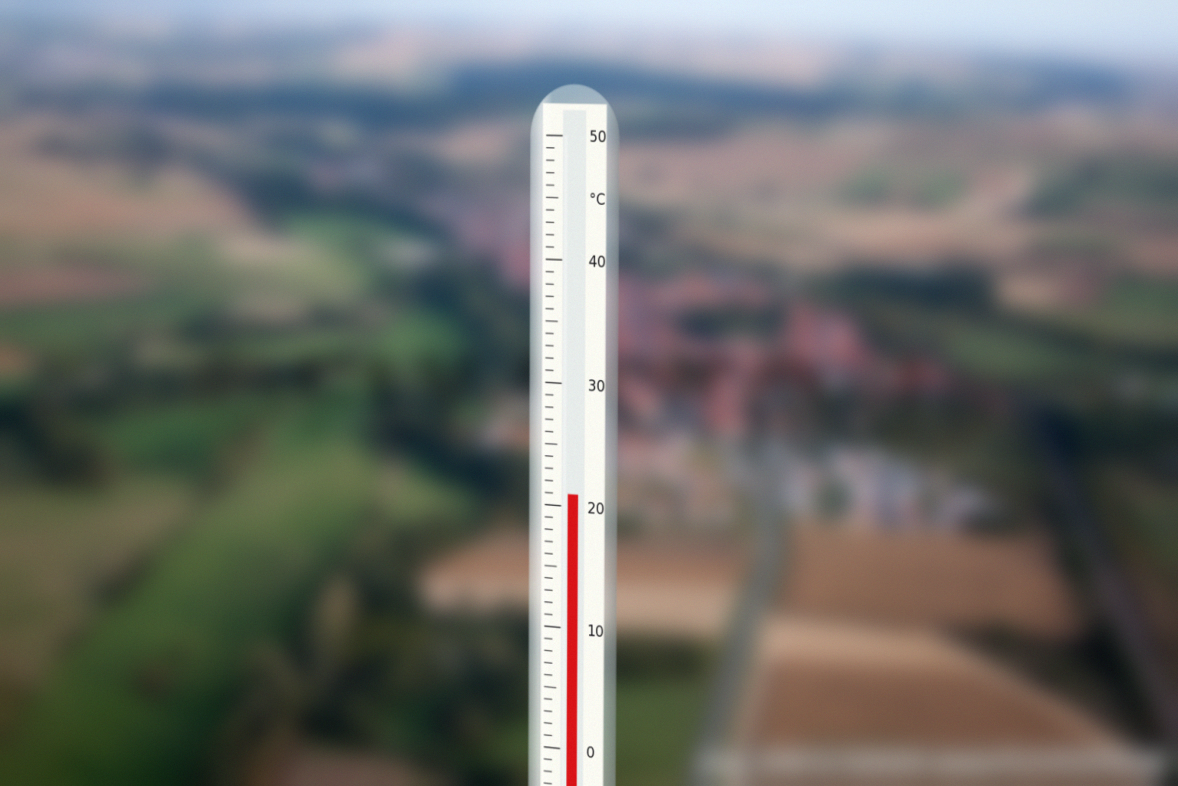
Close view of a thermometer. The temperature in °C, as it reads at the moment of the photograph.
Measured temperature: 21 °C
